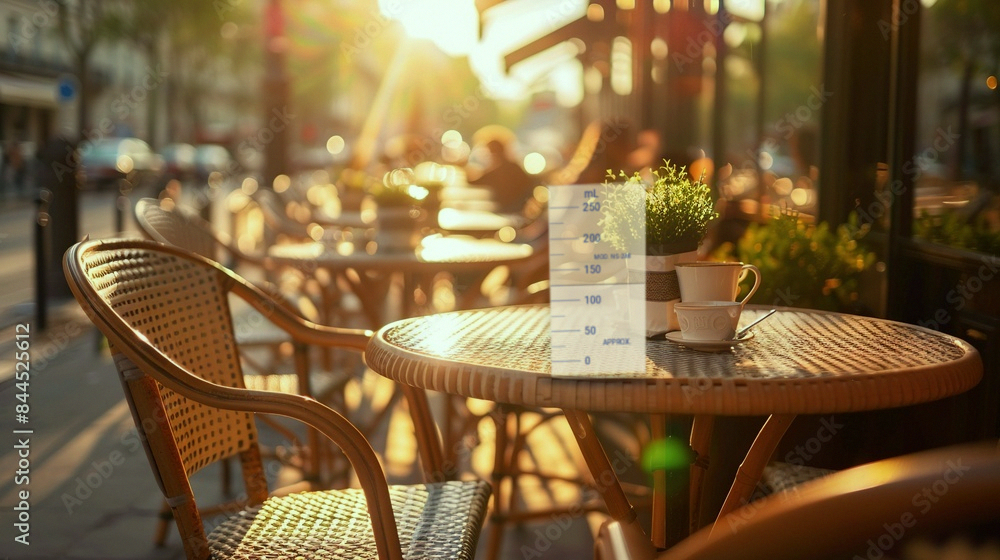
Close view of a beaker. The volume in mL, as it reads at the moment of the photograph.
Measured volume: 125 mL
